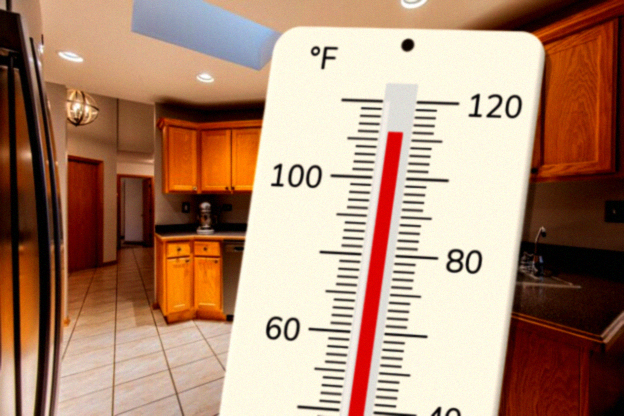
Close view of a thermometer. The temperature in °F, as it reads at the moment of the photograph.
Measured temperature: 112 °F
